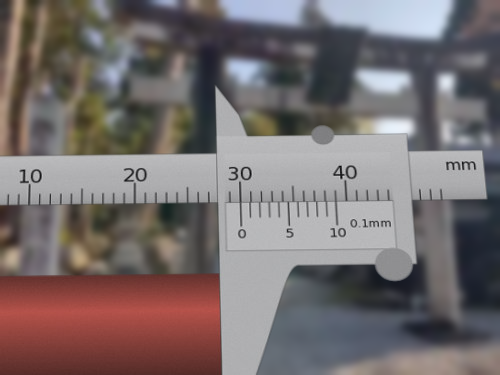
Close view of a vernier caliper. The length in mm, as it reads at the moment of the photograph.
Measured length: 30.0 mm
